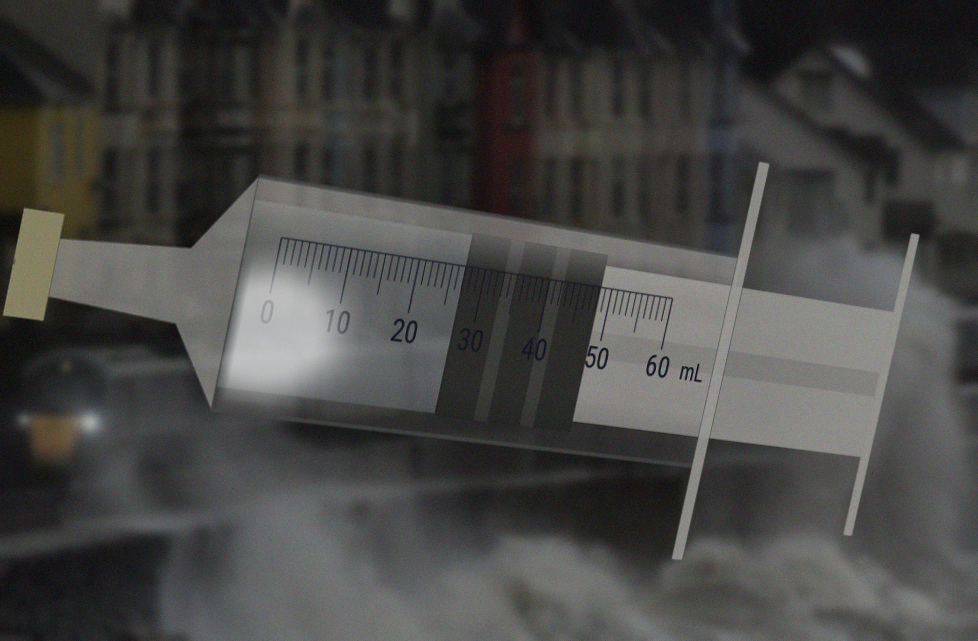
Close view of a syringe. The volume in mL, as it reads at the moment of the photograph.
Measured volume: 27 mL
